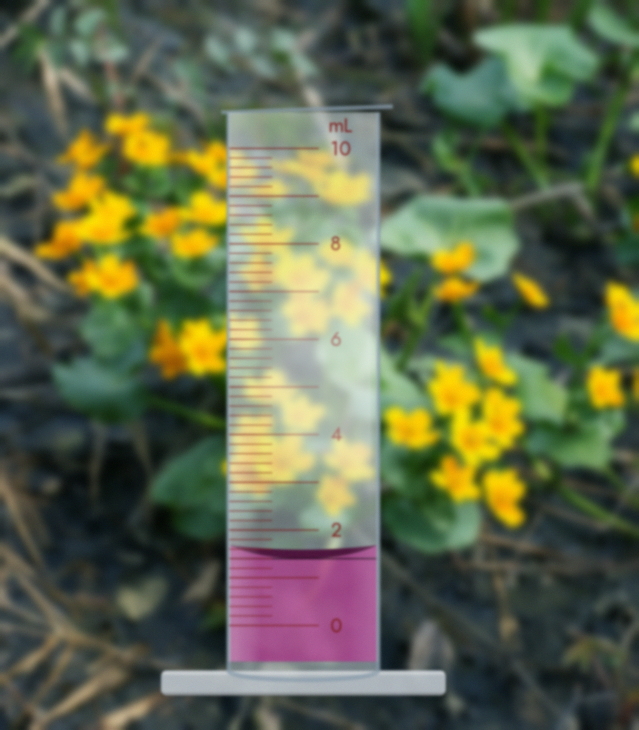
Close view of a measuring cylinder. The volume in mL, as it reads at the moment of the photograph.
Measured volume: 1.4 mL
